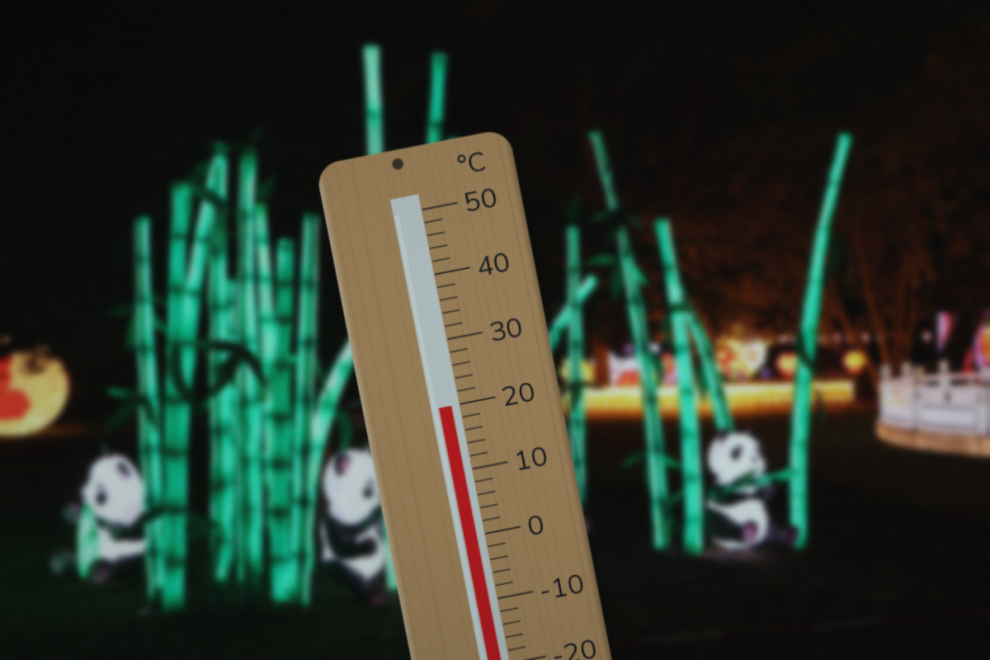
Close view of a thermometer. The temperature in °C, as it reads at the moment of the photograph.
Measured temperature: 20 °C
